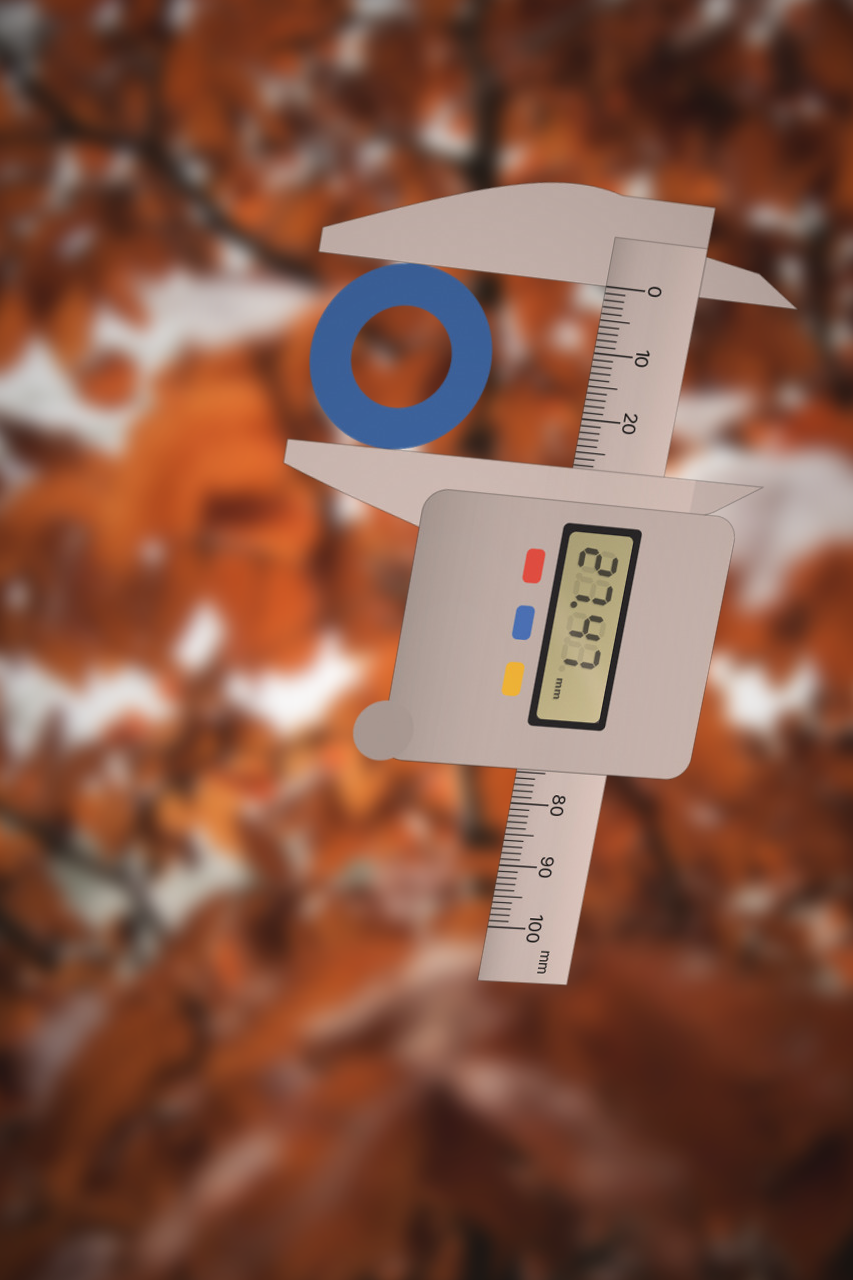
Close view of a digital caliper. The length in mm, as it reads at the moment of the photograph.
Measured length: 27.47 mm
